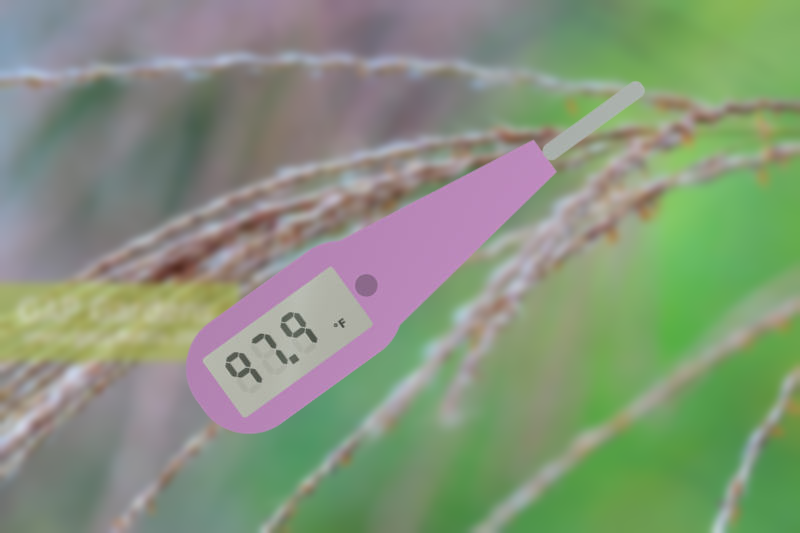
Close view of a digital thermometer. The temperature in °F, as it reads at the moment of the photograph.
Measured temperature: 97.9 °F
